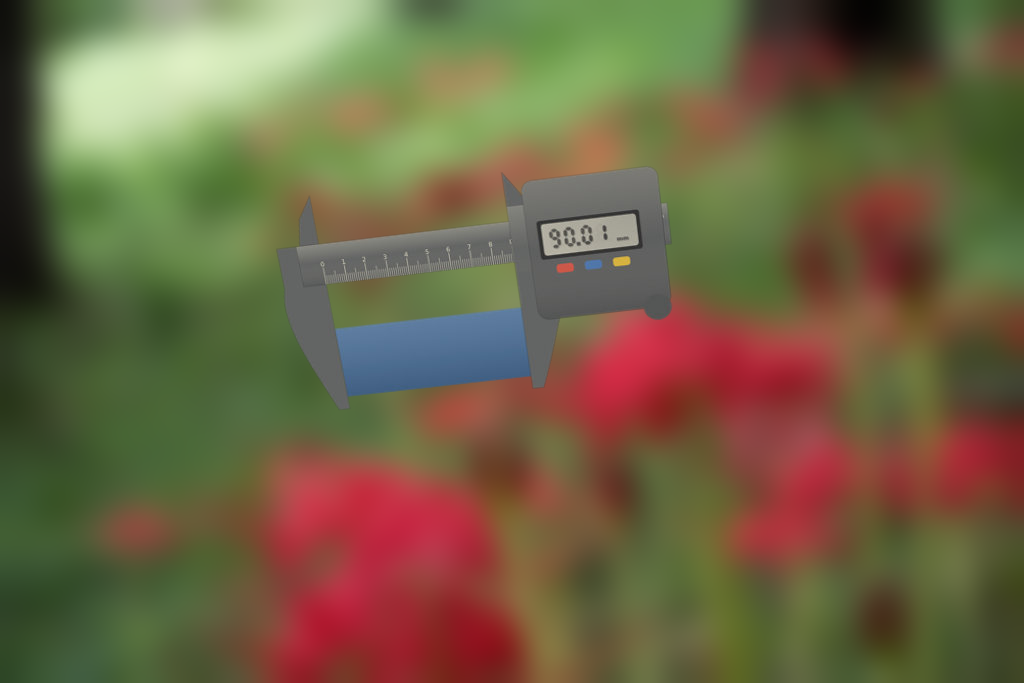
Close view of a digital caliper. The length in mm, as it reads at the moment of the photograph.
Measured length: 90.01 mm
